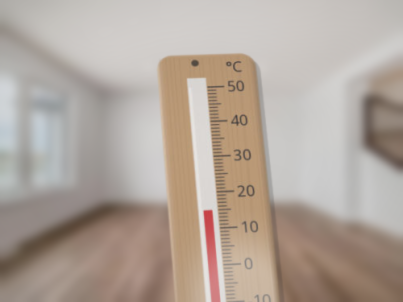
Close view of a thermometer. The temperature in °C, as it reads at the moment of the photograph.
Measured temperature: 15 °C
